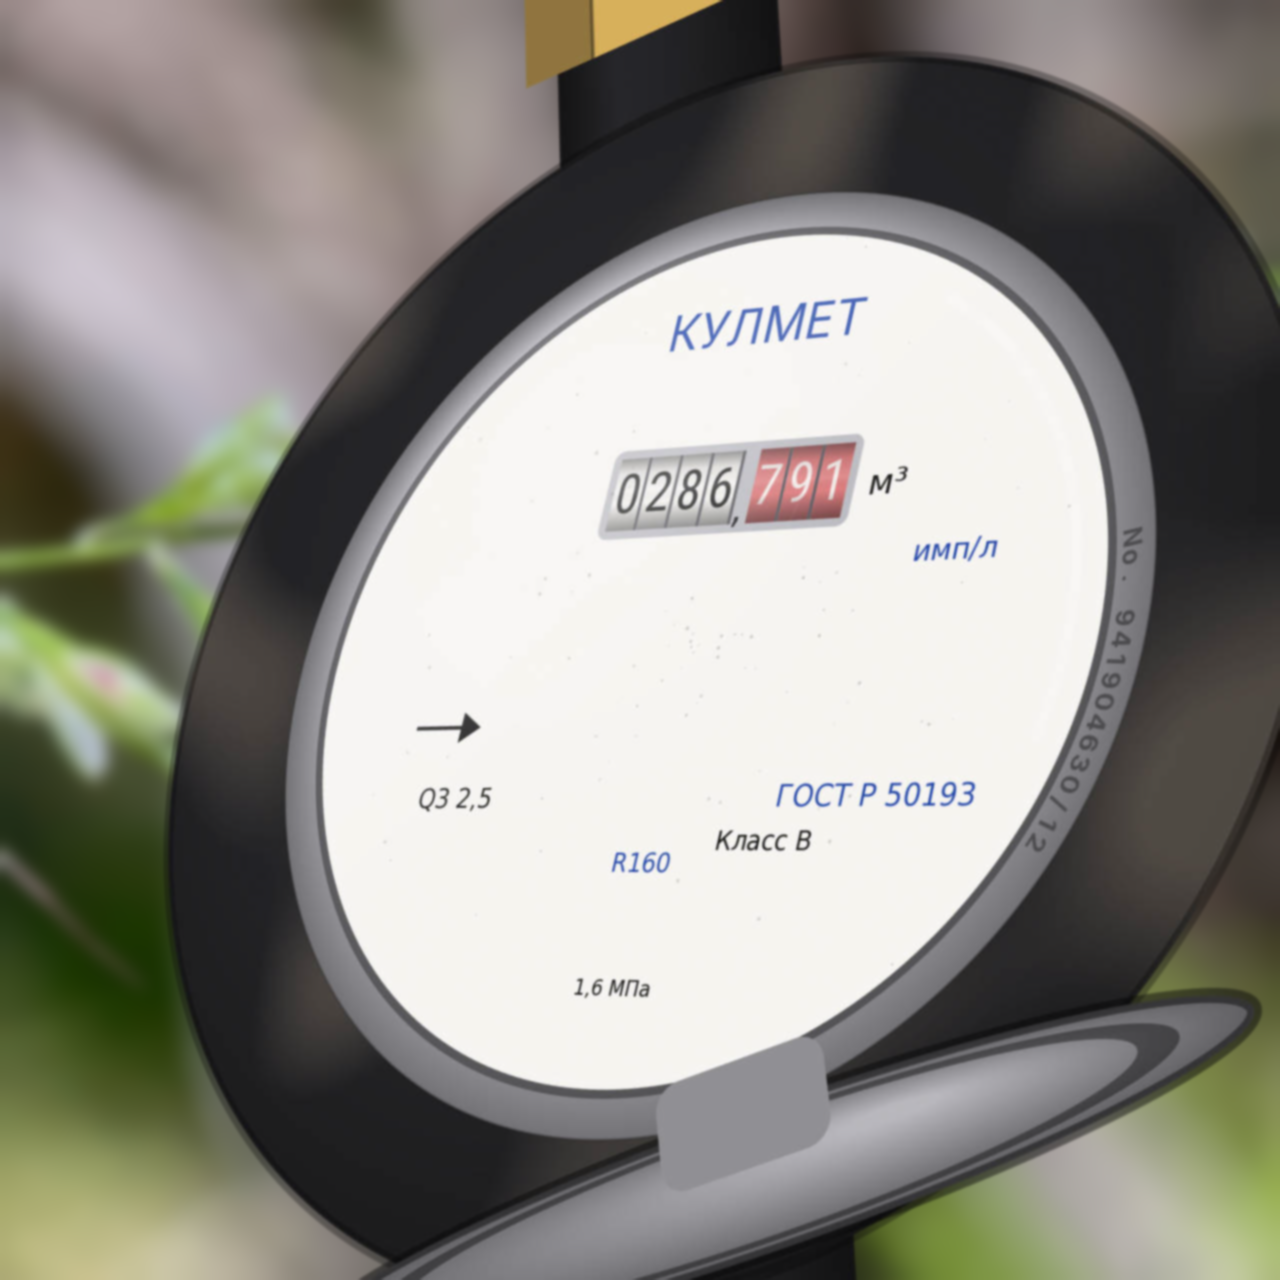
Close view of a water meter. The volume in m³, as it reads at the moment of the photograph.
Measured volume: 286.791 m³
